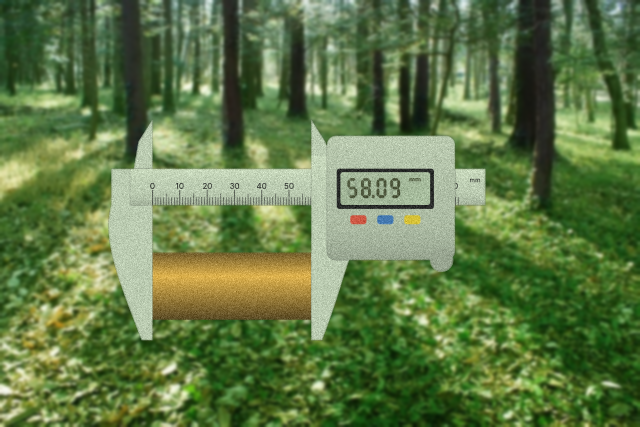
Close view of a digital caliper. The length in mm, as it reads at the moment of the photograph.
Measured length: 58.09 mm
